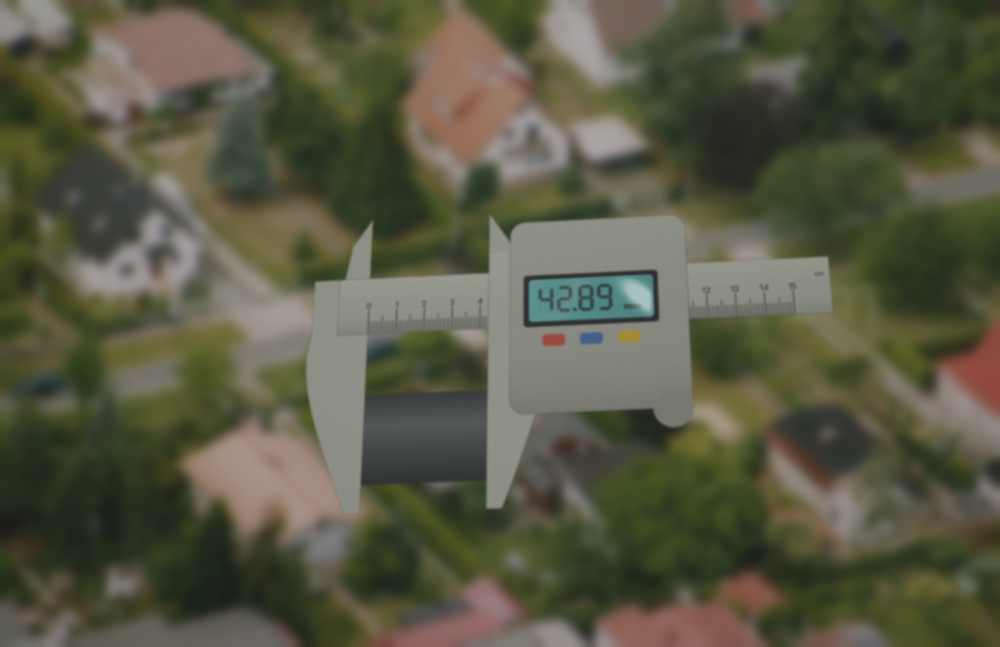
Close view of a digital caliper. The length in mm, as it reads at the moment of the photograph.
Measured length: 42.89 mm
